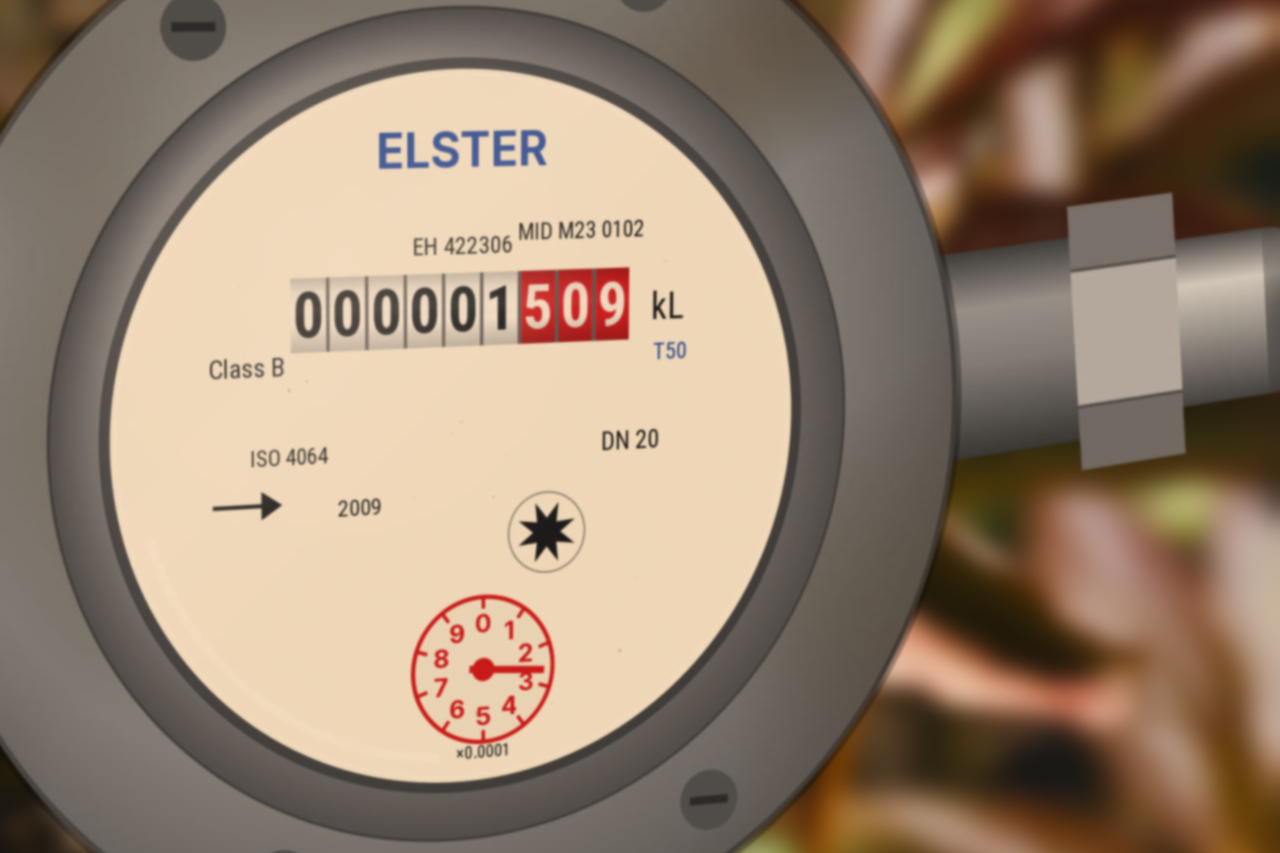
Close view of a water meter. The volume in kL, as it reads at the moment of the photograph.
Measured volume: 1.5092 kL
